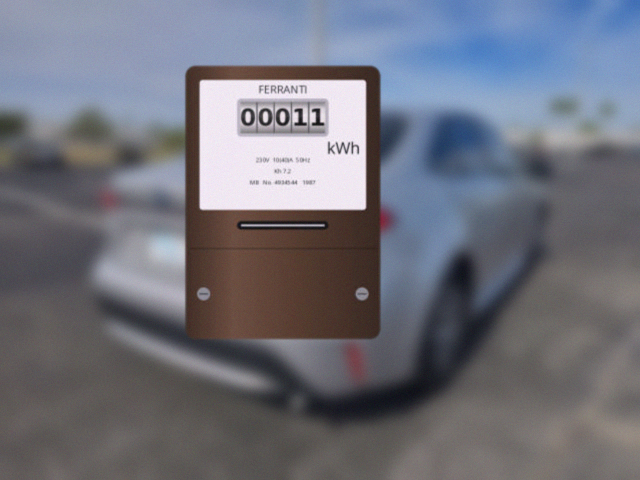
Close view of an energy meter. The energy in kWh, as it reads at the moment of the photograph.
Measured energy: 11 kWh
